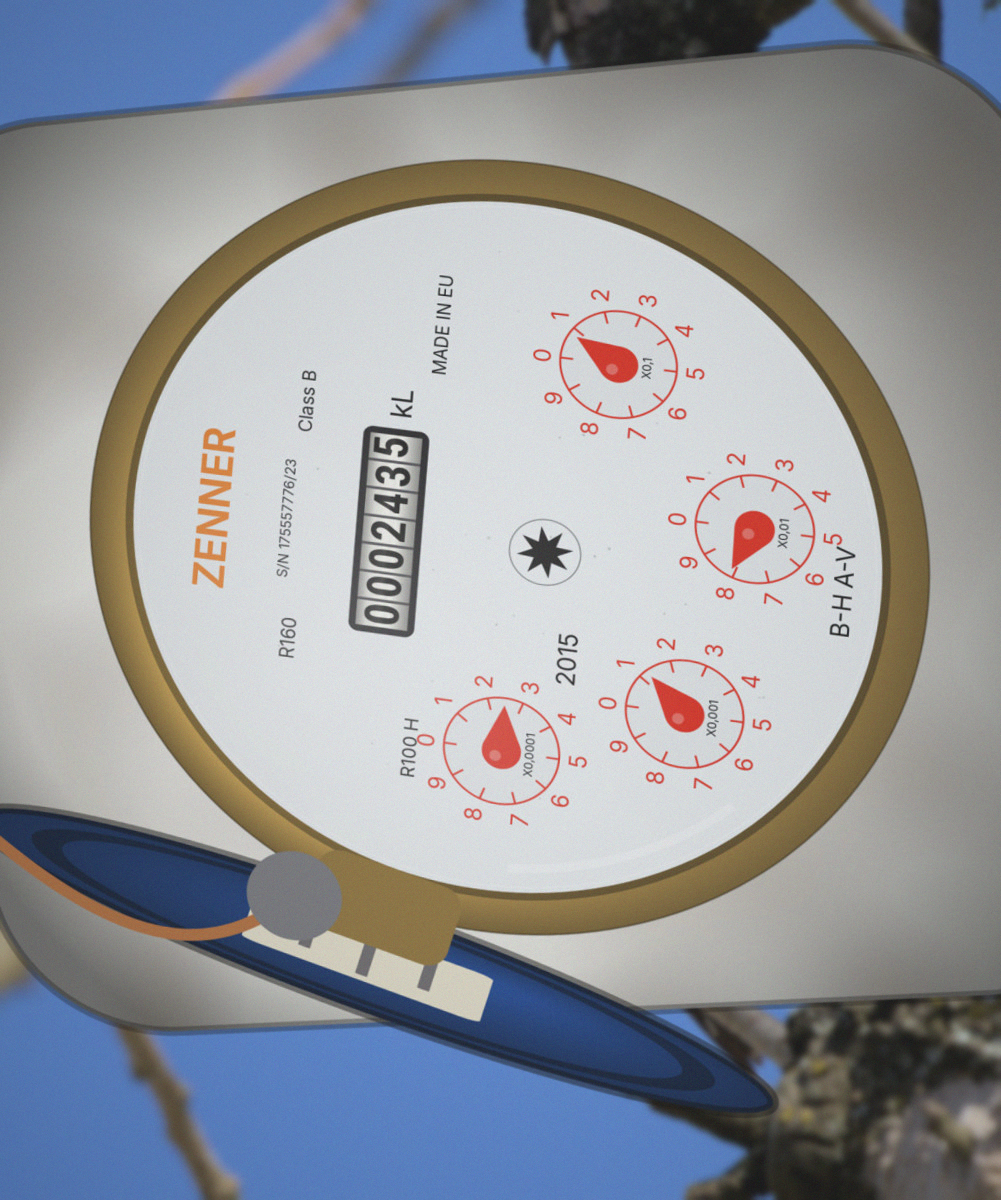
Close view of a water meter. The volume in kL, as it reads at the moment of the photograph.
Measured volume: 2435.0812 kL
